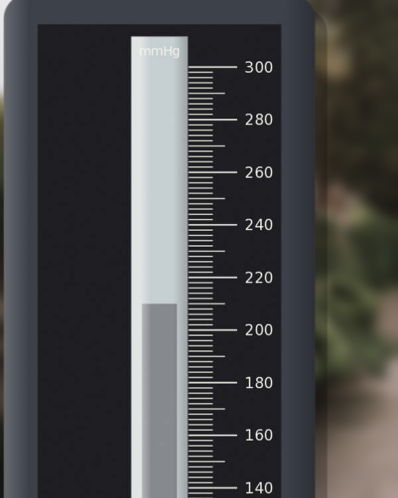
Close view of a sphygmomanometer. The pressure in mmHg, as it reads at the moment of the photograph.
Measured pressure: 210 mmHg
